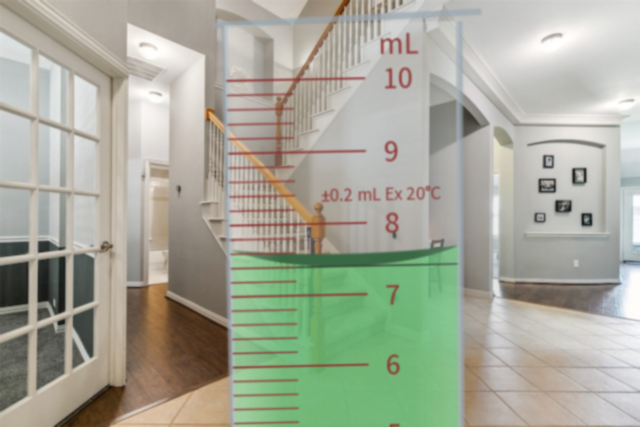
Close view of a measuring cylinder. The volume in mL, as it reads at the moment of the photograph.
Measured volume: 7.4 mL
